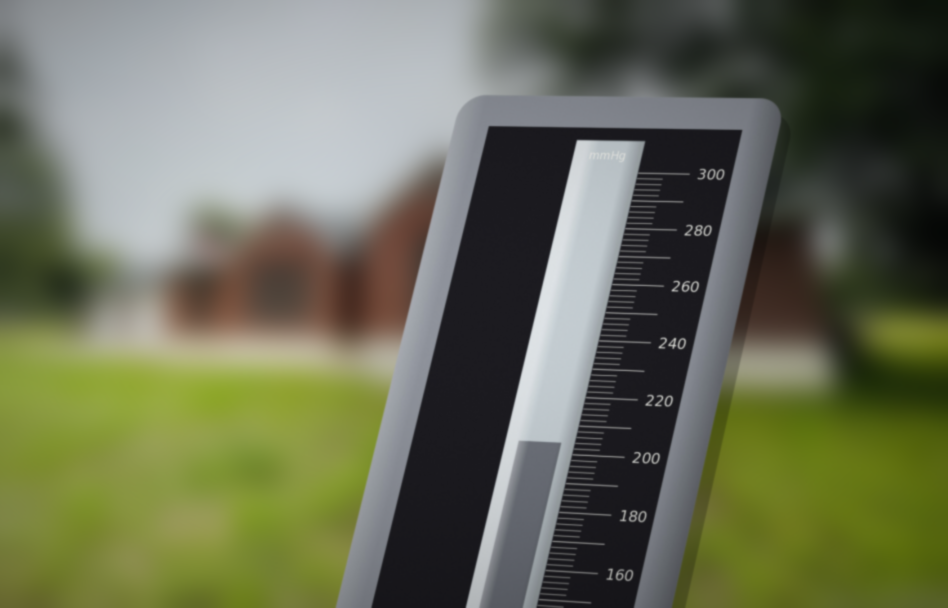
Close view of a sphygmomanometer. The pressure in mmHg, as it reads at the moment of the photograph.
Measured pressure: 204 mmHg
